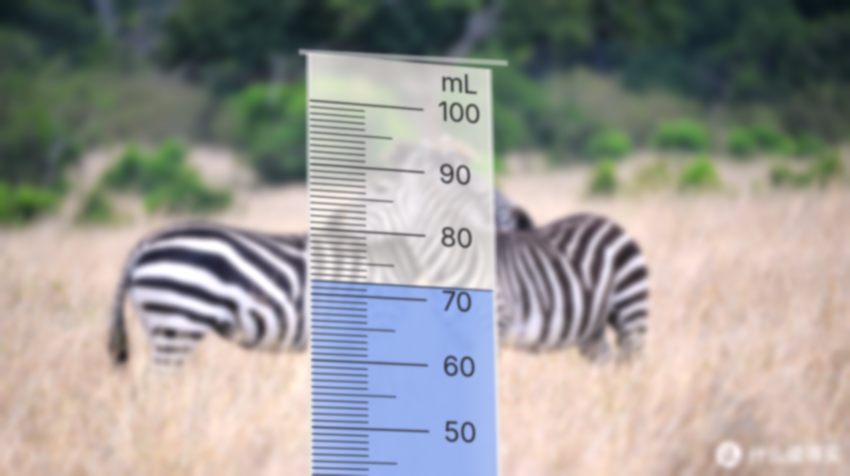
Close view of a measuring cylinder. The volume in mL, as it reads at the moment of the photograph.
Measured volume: 72 mL
